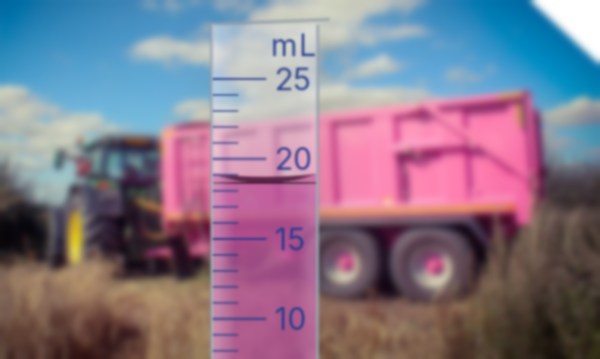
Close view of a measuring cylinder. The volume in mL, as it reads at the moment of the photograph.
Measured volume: 18.5 mL
